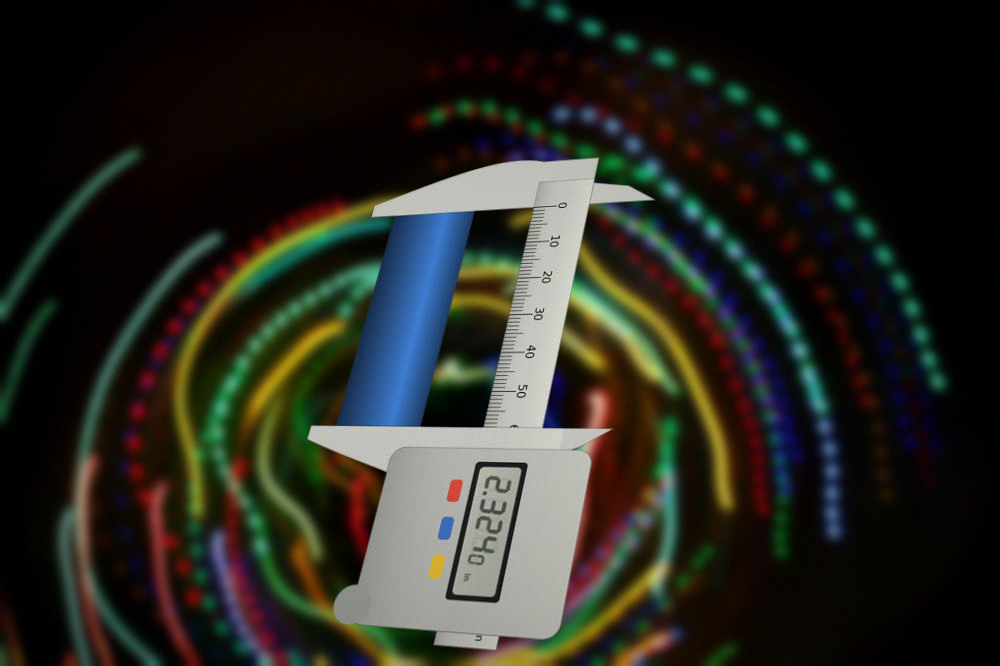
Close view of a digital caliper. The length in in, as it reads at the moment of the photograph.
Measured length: 2.3240 in
